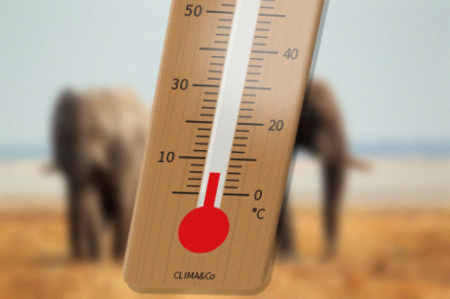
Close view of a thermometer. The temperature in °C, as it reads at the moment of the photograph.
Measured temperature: 6 °C
